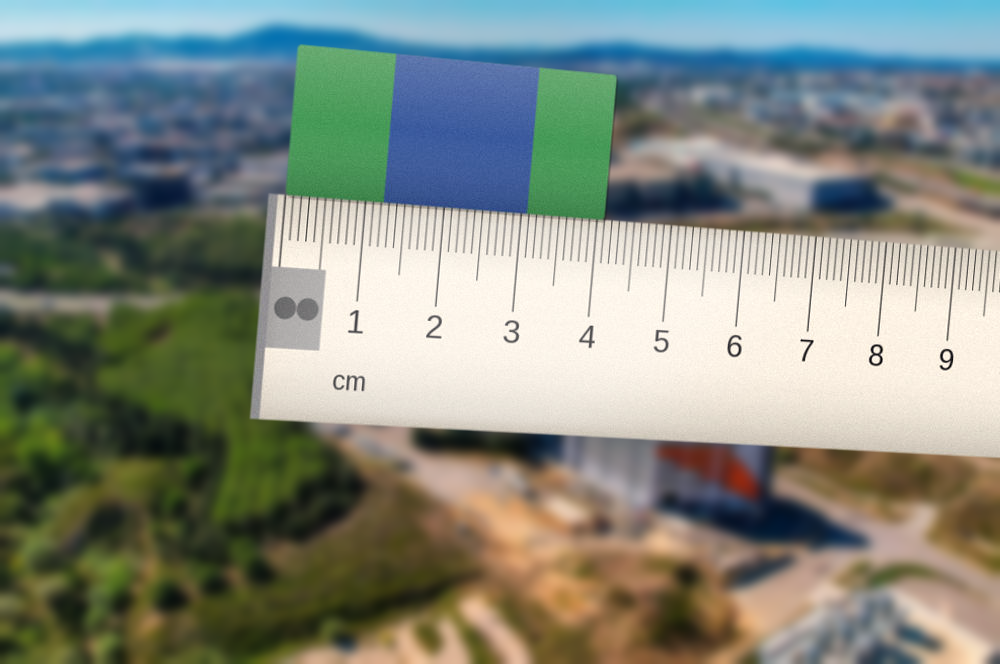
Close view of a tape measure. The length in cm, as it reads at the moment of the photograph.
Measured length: 4.1 cm
